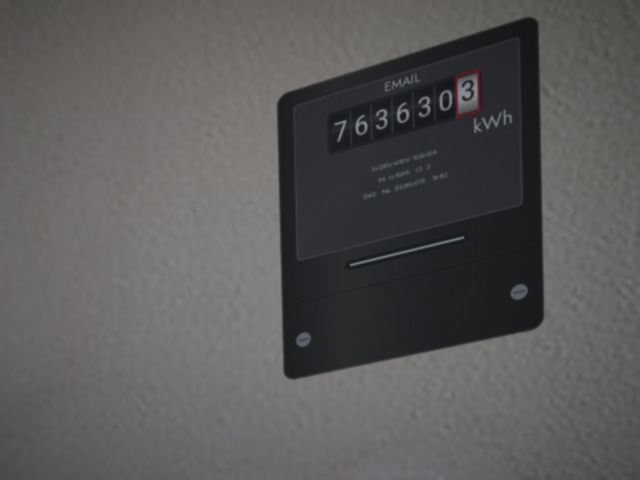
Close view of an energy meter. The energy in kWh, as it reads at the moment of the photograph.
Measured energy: 763630.3 kWh
